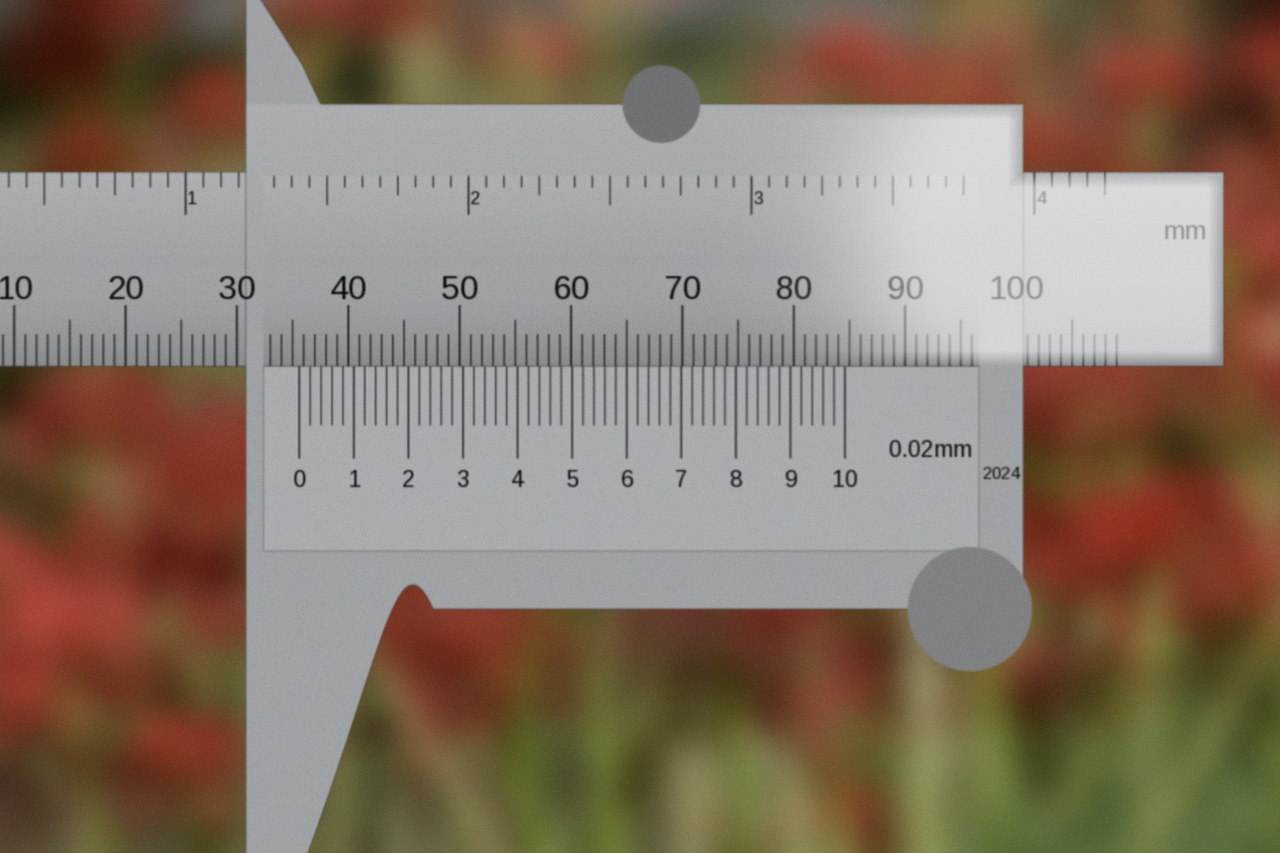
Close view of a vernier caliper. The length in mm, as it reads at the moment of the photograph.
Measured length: 35.6 mm
